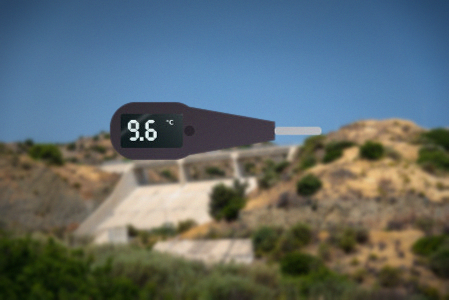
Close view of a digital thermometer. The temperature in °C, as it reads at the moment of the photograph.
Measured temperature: 9.6 °C
